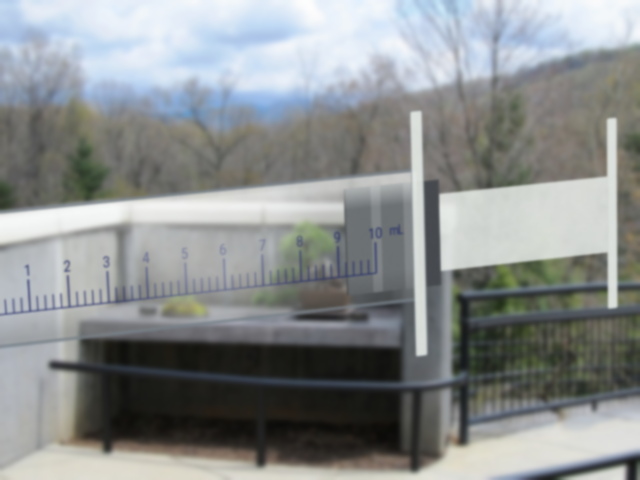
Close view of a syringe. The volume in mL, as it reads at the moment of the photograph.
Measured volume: 9.2 mL
